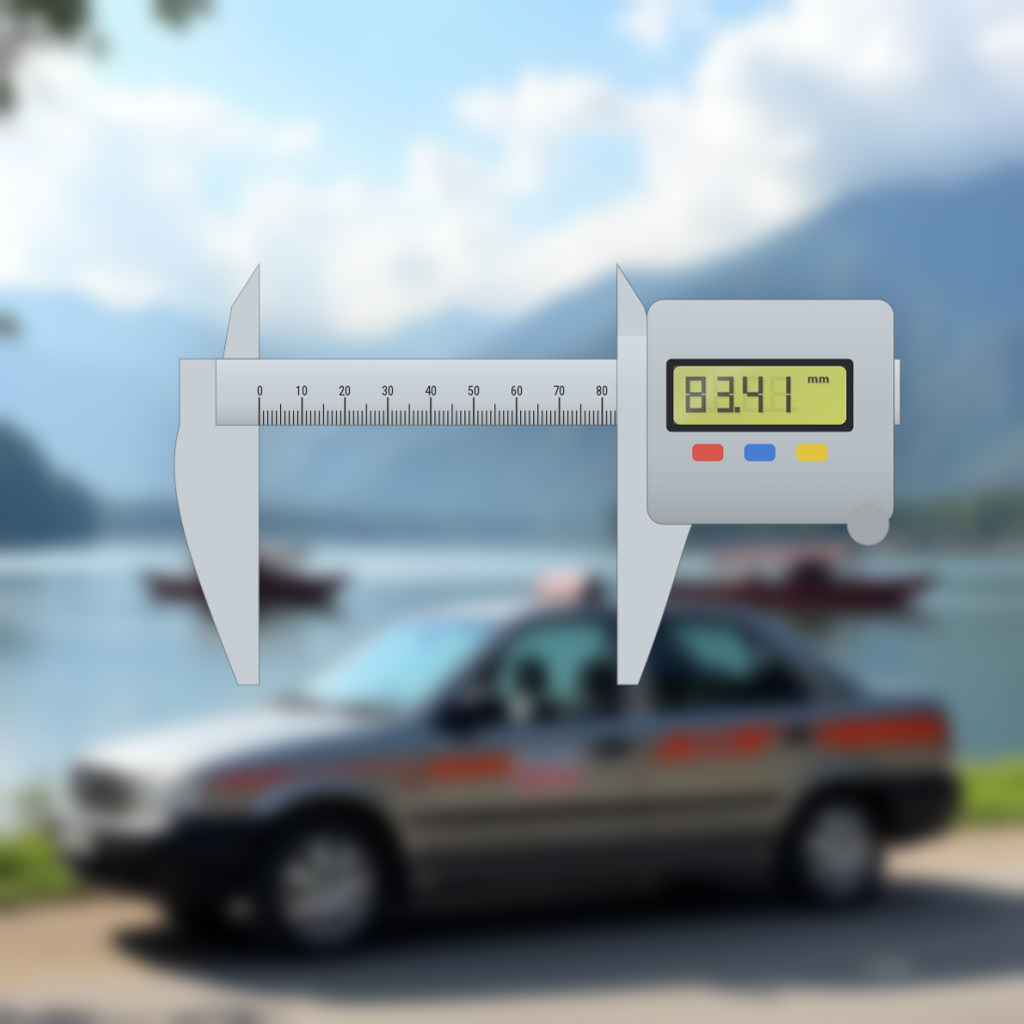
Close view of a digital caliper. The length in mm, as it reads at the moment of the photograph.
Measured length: 83.41 mm
